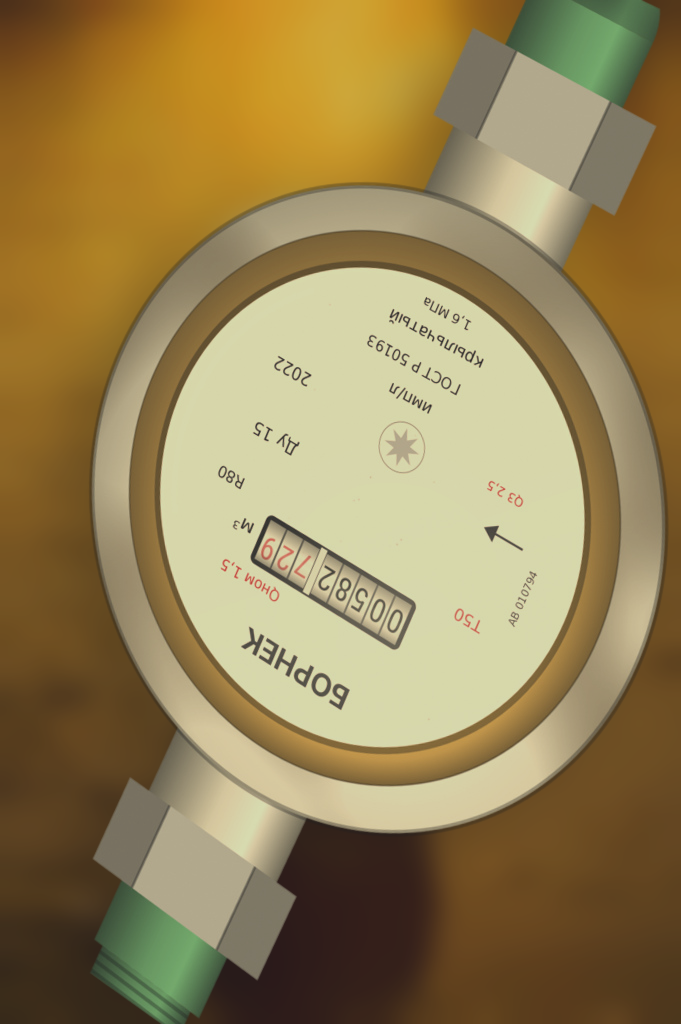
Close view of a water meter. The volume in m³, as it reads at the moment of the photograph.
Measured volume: 582.729 m³
